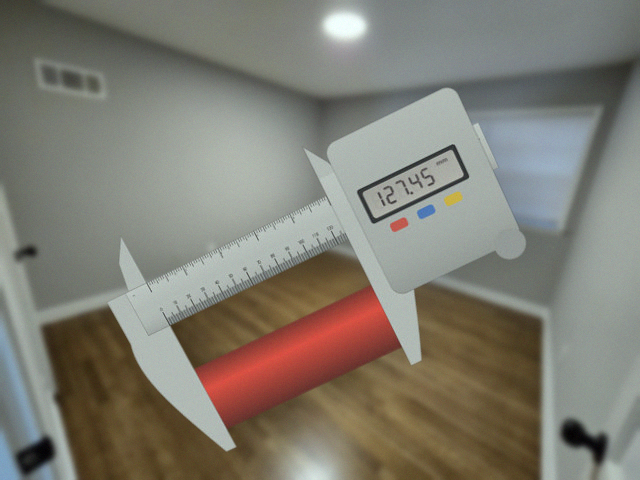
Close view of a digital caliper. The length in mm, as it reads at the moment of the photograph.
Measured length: 127.45 mm
